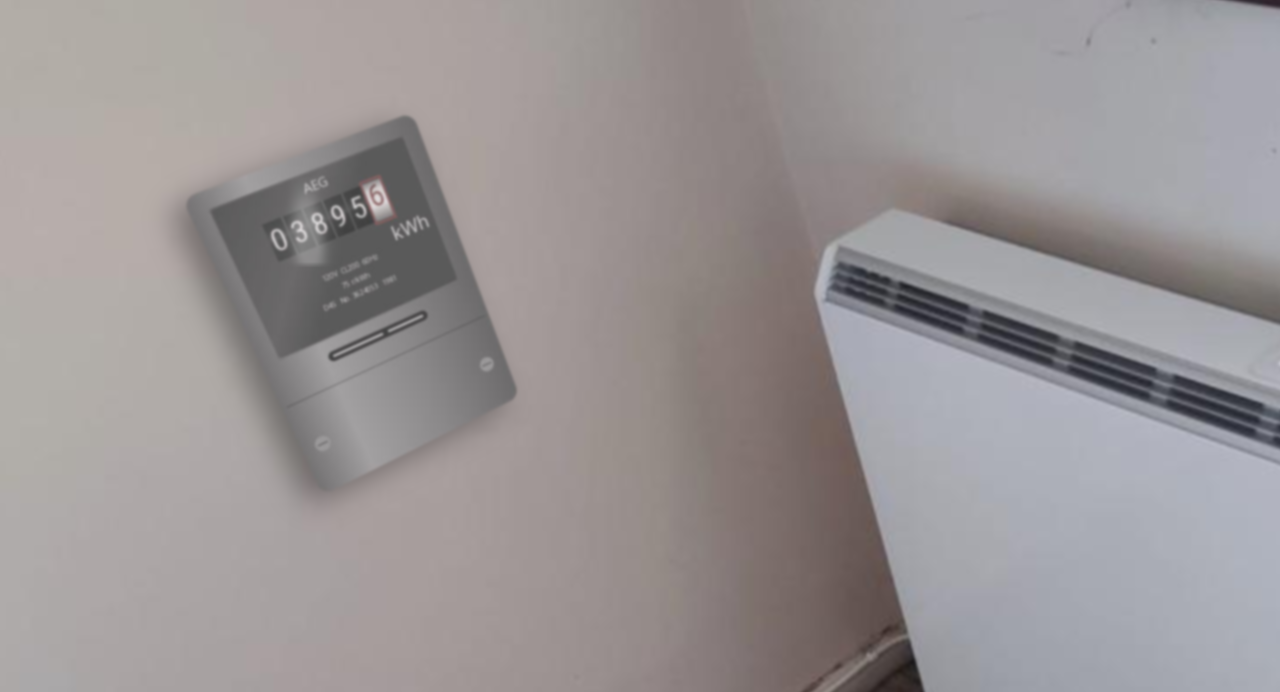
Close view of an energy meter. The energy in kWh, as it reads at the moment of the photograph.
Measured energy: 3895.6 kWh
